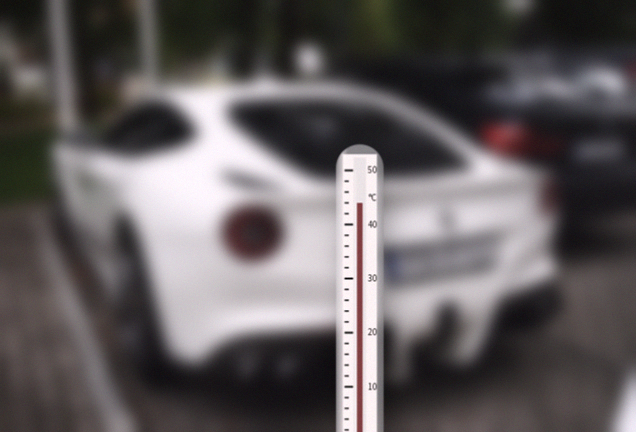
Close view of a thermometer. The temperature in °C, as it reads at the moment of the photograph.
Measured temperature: 44 °C
